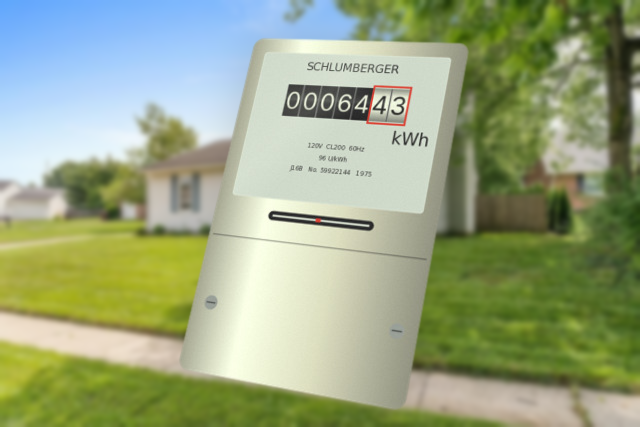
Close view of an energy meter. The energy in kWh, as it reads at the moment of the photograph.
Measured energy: 64.43 kWh
